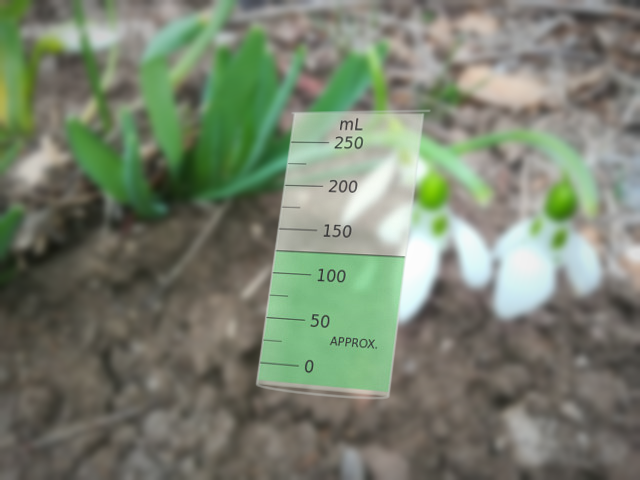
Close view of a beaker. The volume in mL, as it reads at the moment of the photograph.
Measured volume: 125 mL
